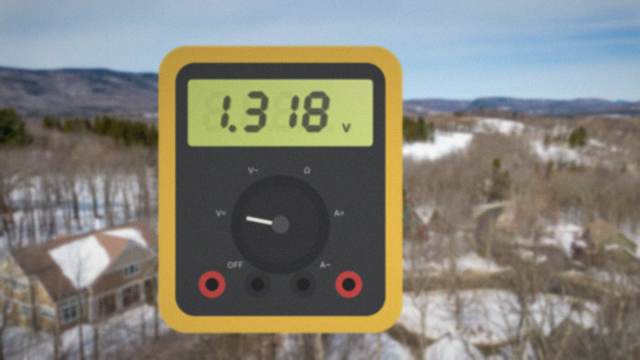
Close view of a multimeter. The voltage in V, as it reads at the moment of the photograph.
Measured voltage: 1.318 V
